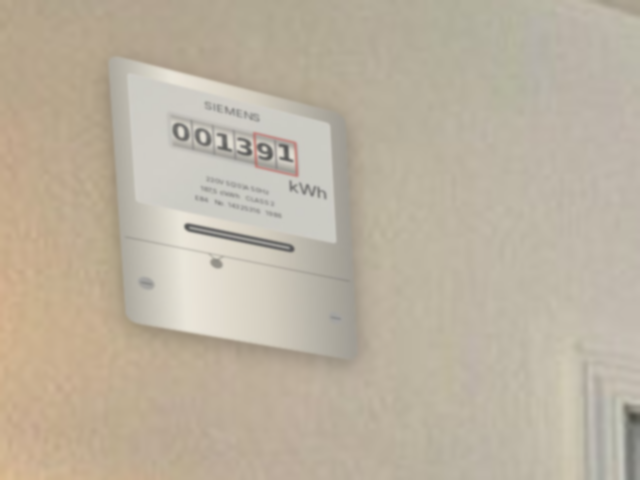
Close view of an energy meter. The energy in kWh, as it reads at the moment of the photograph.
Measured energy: 13.91 kWh
